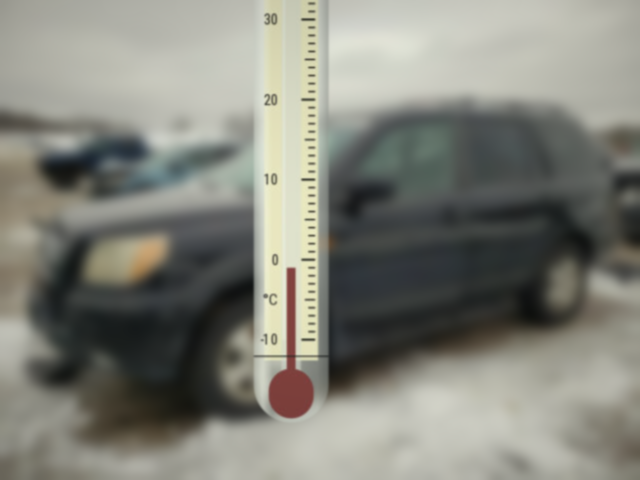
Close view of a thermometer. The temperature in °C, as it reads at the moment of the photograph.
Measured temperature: -1 °C
